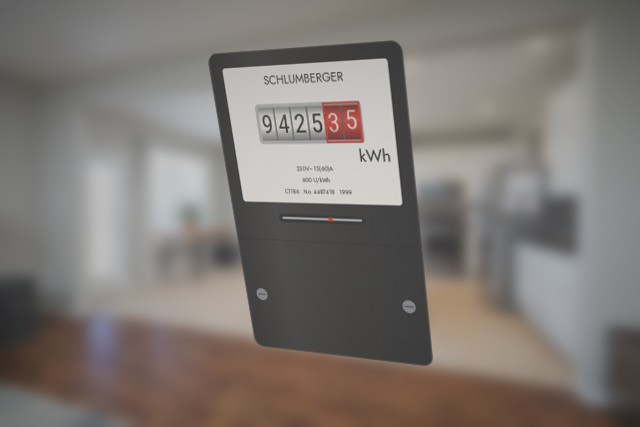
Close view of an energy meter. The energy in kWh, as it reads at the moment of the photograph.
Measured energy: 9425.35 kWh
